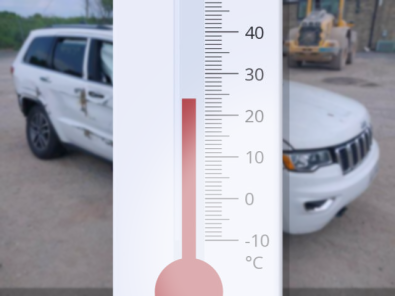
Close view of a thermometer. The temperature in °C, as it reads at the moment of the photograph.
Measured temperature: 24 °C
